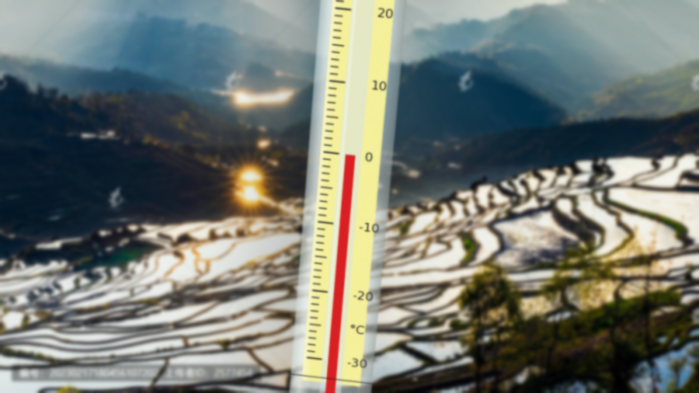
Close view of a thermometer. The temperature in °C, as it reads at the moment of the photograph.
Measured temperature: 0 °C
